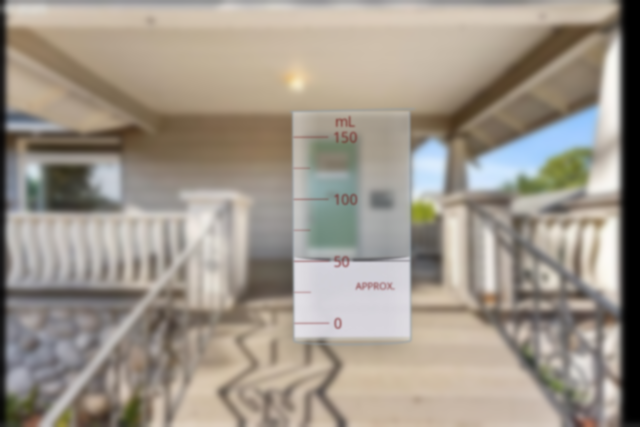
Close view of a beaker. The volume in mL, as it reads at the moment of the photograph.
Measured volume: 50 mL
